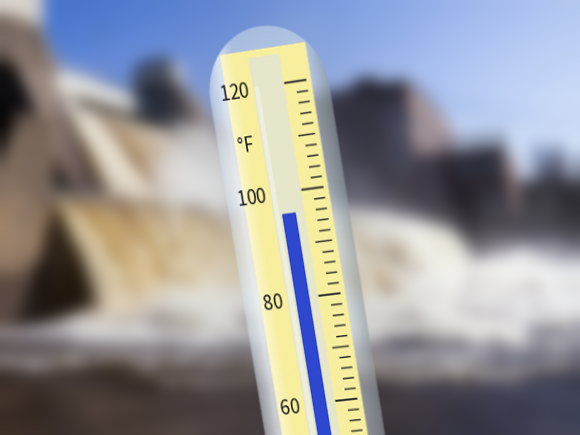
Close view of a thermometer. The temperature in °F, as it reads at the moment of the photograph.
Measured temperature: 96 °F
